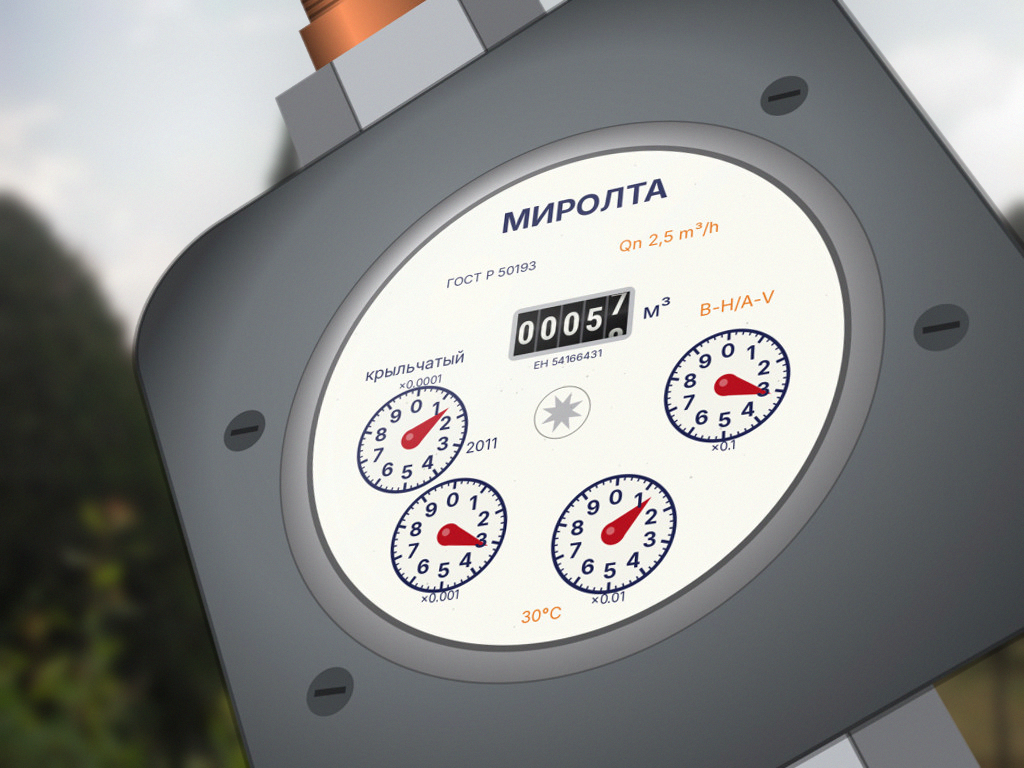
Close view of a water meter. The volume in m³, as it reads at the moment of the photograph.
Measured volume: 57.3131 m³
